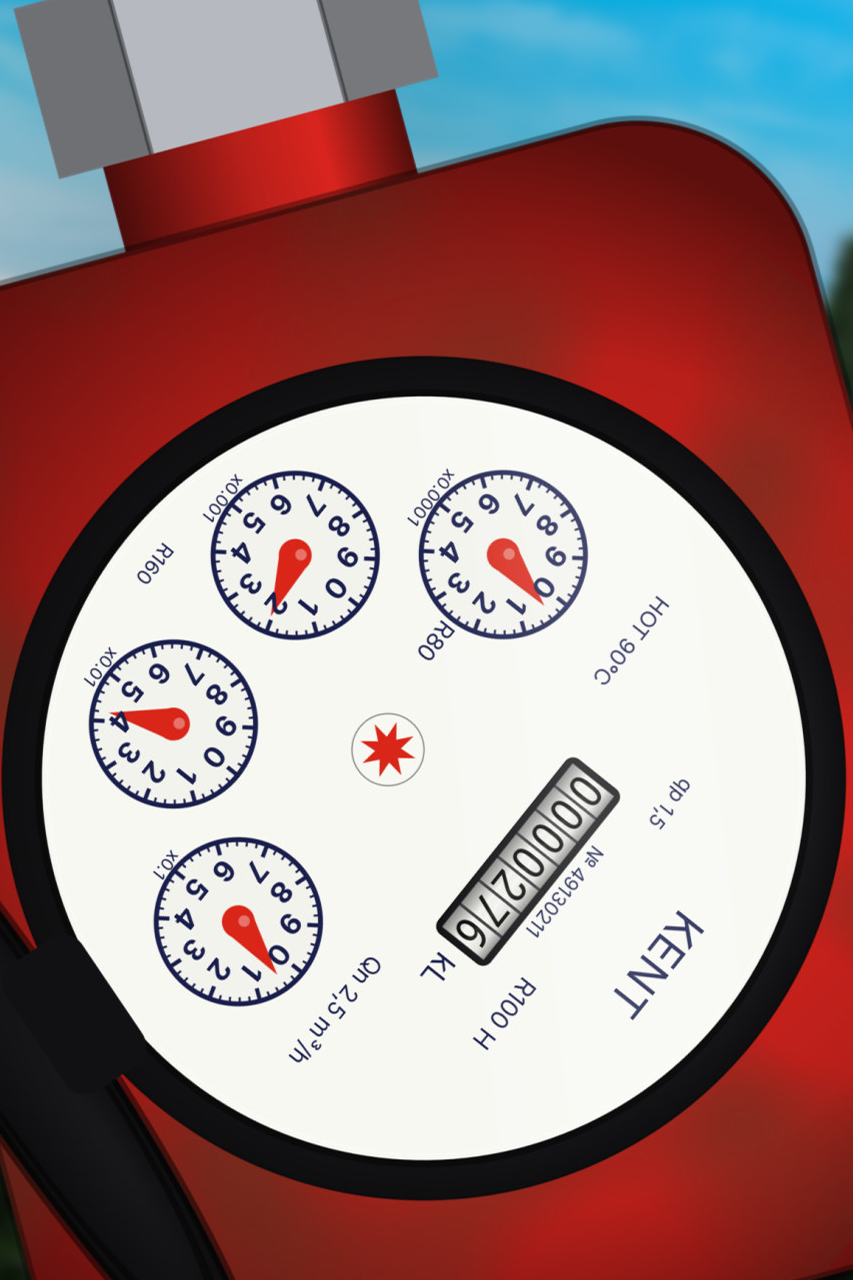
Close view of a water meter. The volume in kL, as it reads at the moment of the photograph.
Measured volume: 276.0420 kL
